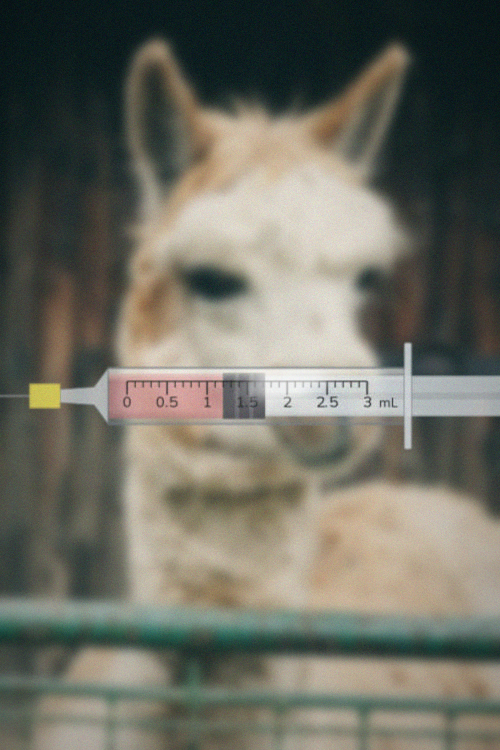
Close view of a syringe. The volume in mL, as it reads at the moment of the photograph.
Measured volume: 1.2 mL
